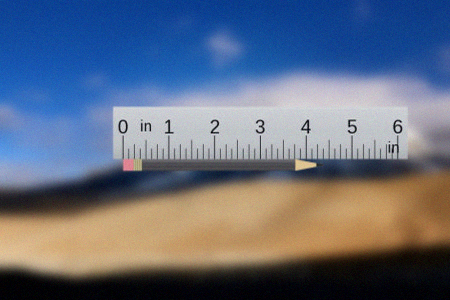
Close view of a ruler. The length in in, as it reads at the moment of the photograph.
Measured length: 4.375 in
